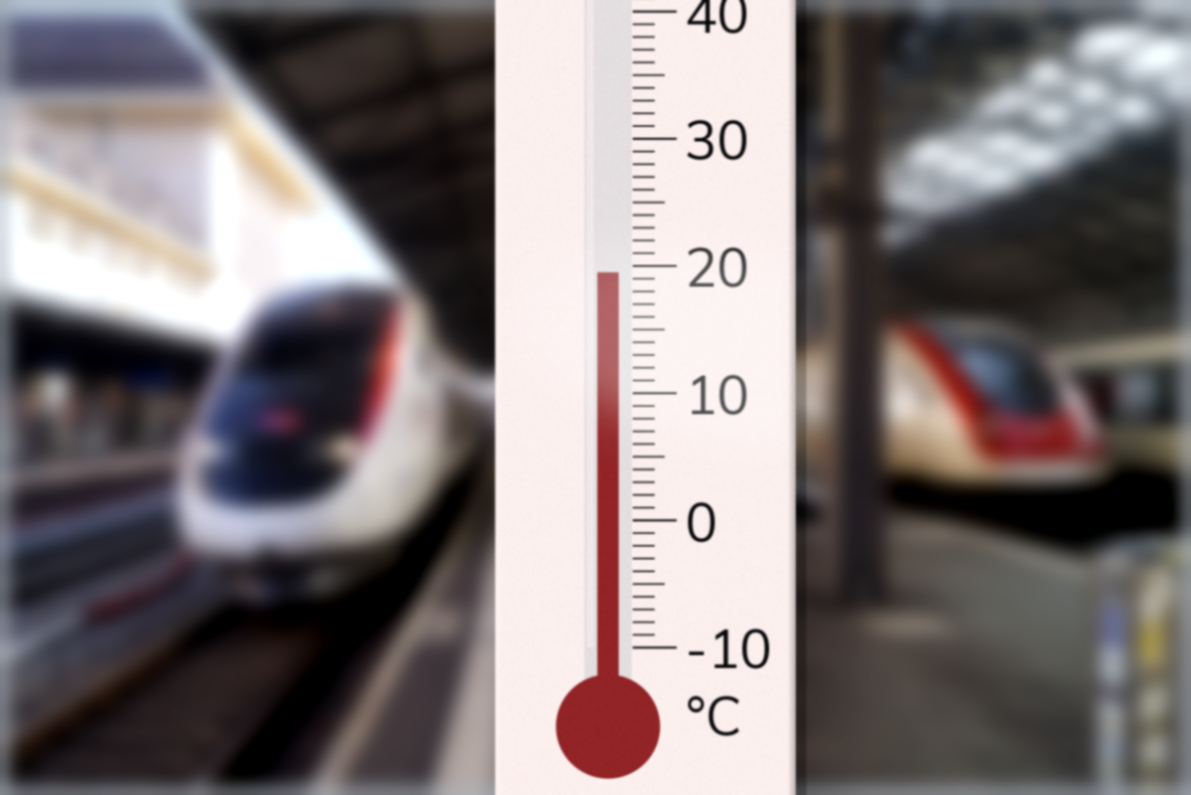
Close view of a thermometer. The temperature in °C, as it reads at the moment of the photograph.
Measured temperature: 19.5 °C
